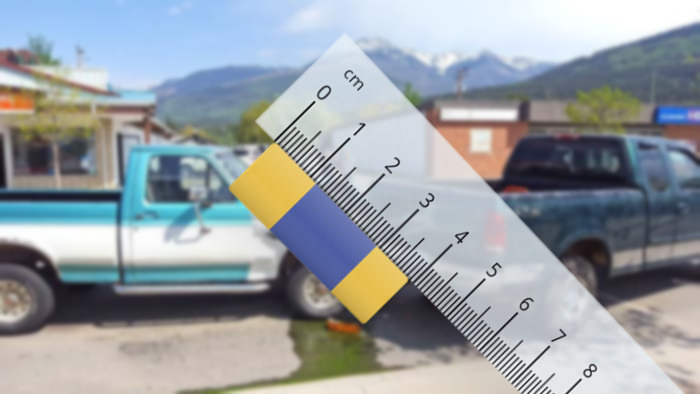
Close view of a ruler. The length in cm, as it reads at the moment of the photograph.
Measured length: 3.9 cm
